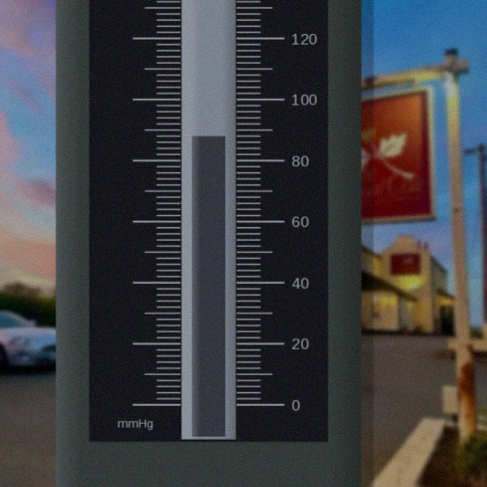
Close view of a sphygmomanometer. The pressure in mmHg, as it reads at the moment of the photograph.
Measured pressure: 88 mmHg
